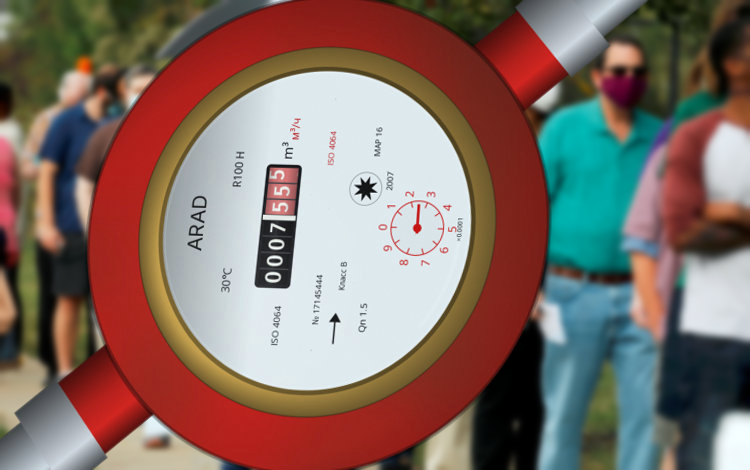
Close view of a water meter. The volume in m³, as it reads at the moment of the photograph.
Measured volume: 7.5552 m³
